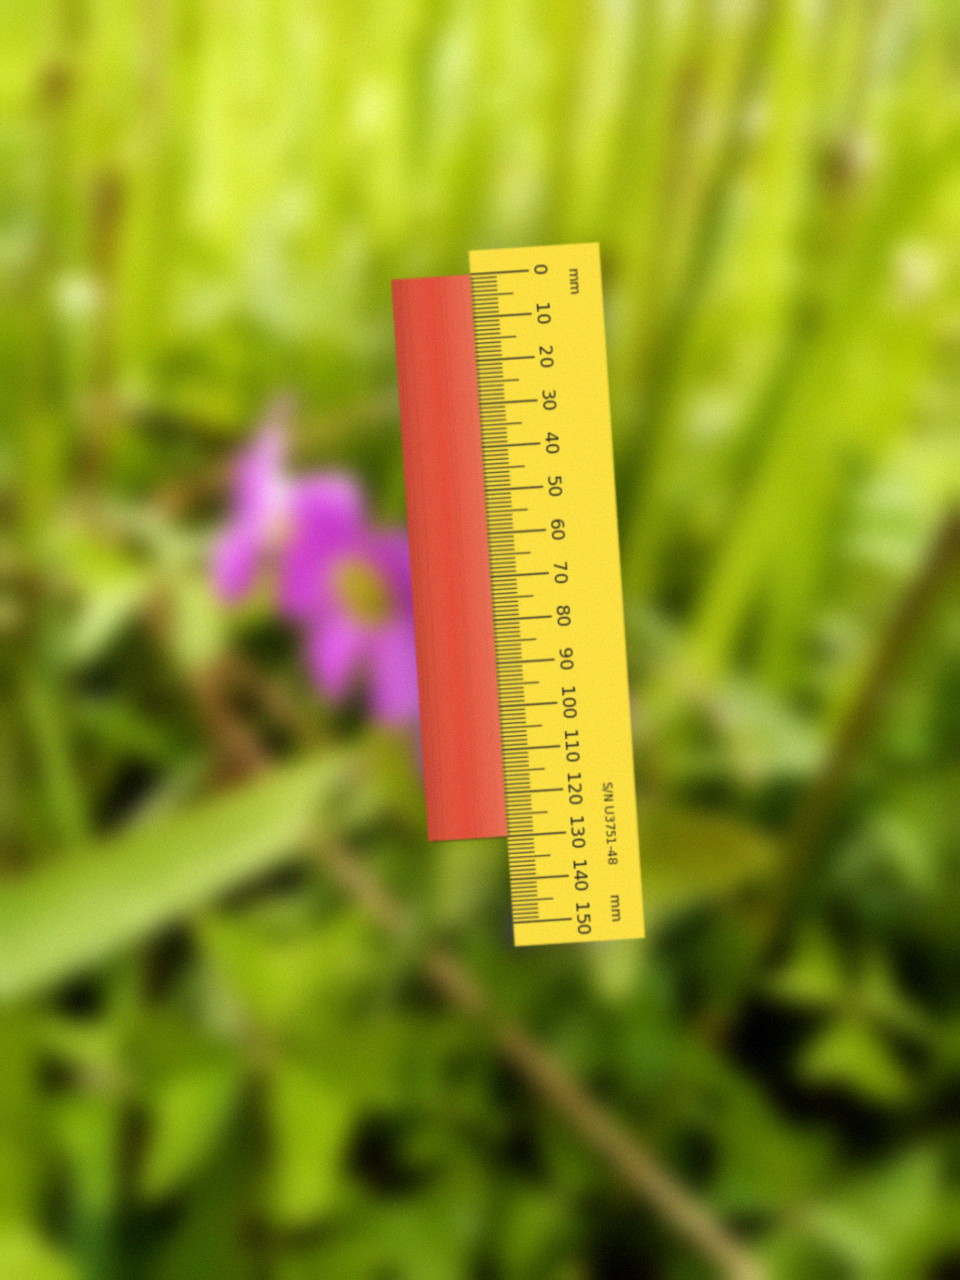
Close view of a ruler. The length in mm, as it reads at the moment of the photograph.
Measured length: 130 mm
